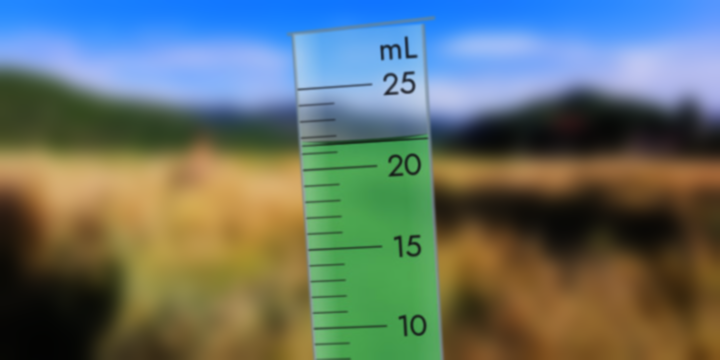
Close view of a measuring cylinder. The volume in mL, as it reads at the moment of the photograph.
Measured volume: 21.5 mL
